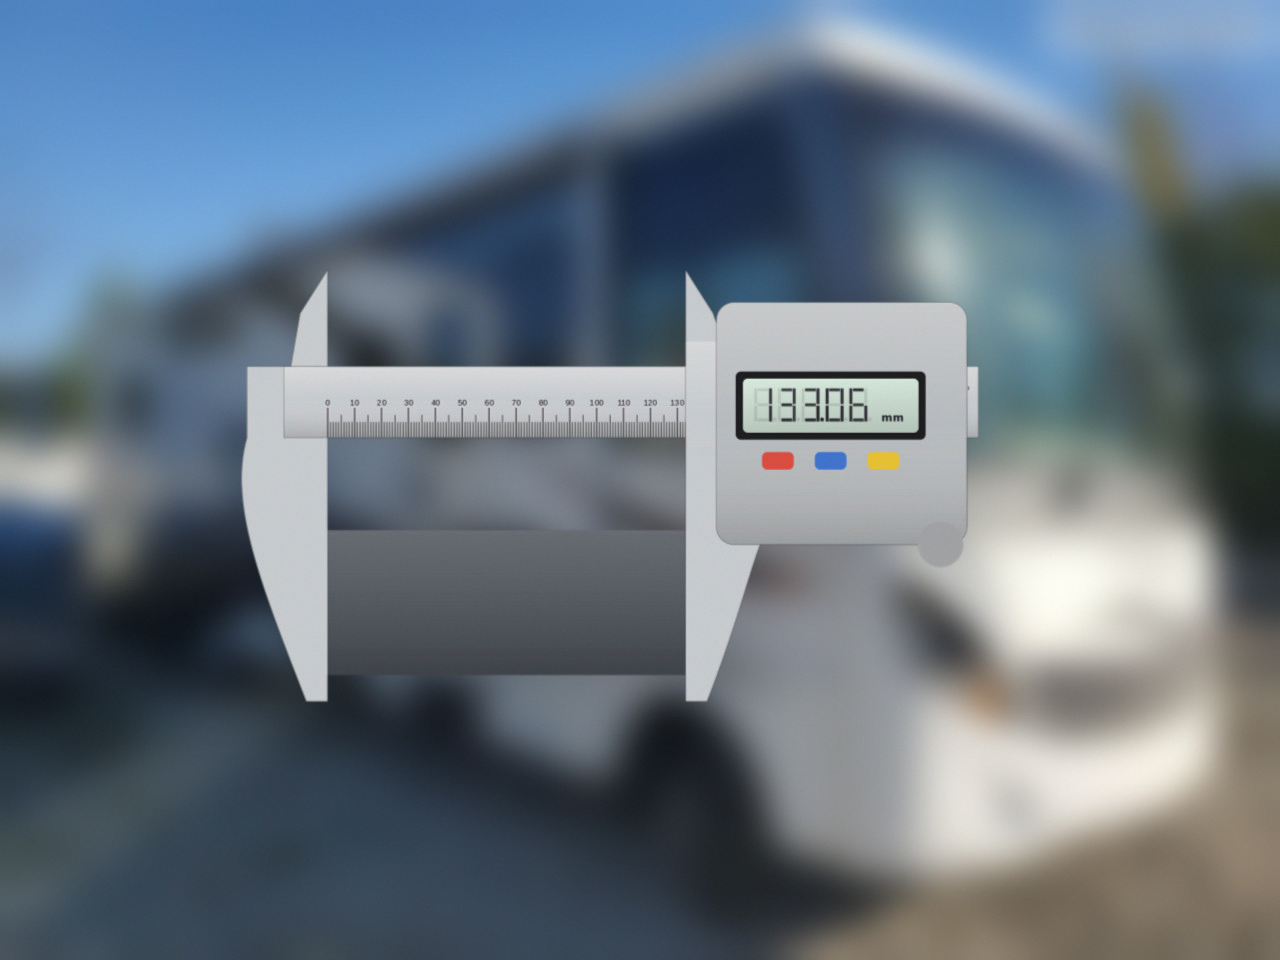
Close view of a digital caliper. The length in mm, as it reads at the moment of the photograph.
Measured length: 133.06 mm
